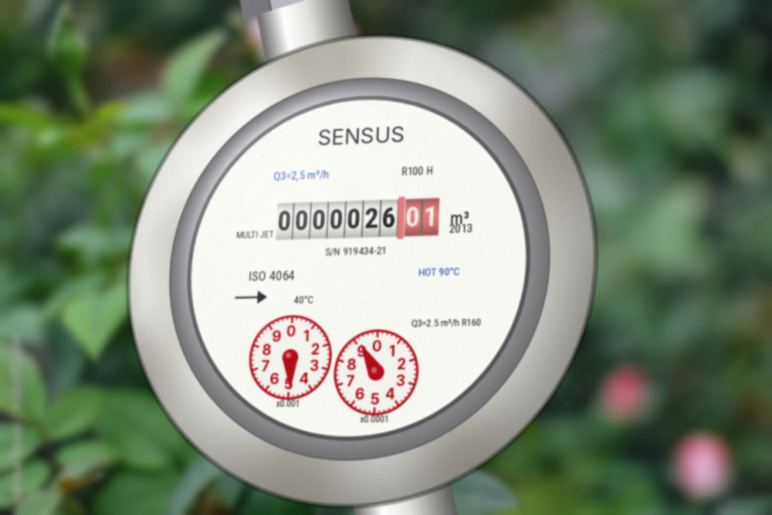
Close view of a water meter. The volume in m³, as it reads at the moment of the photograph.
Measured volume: 26.0149 m³
